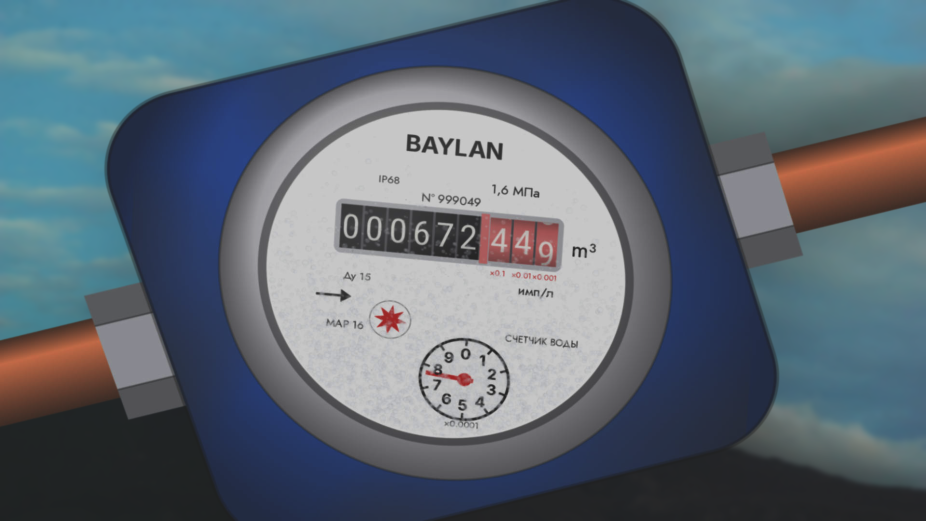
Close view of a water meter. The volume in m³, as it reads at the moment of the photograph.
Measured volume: 672.4487 m³
